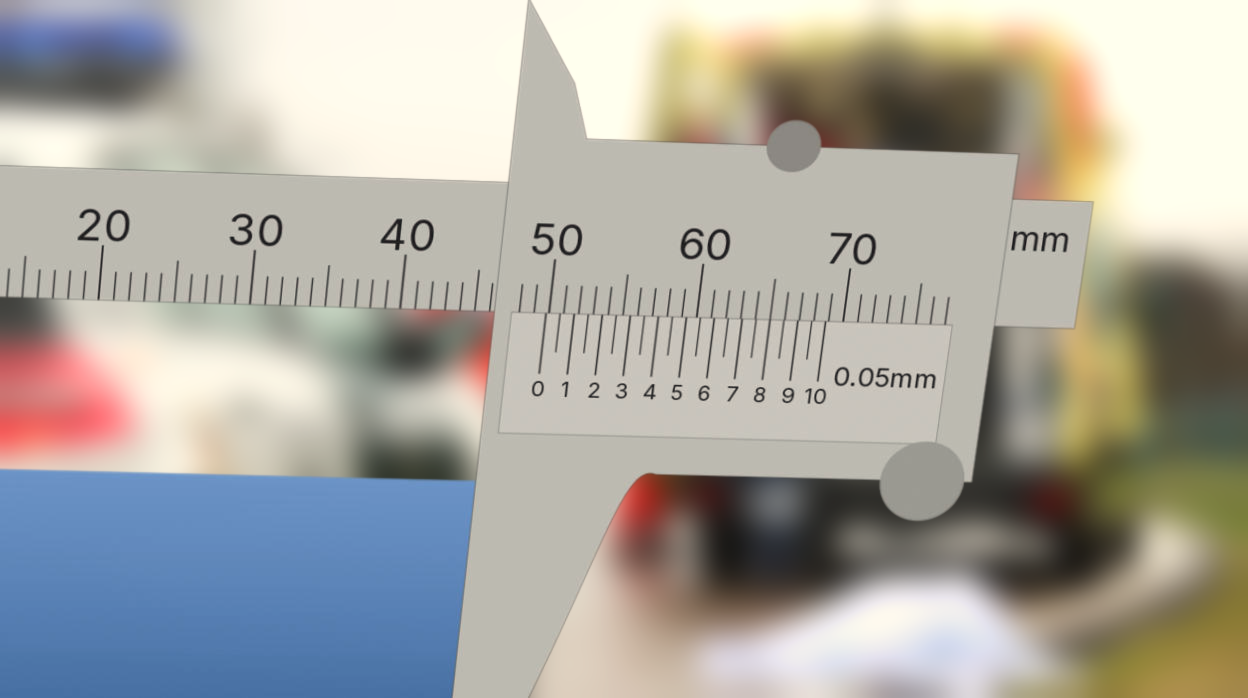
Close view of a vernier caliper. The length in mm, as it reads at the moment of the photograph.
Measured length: 49.8 mm
